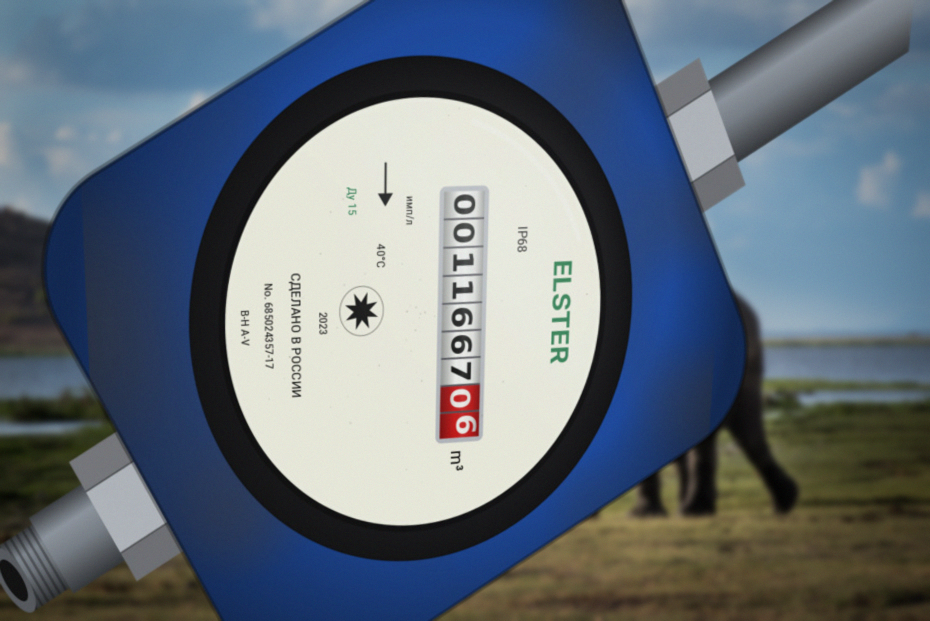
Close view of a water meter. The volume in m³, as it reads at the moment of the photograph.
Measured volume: 11667.06 m³
